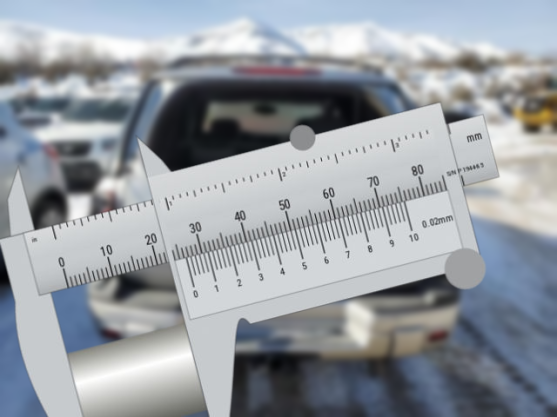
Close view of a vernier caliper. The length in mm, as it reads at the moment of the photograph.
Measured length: 26.5 mm
